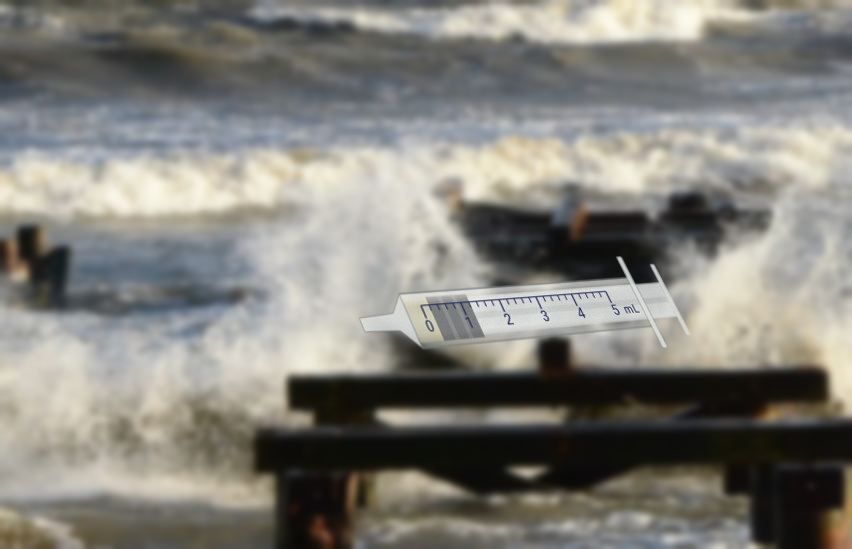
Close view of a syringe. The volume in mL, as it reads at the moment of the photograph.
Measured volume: 0.2 mL
